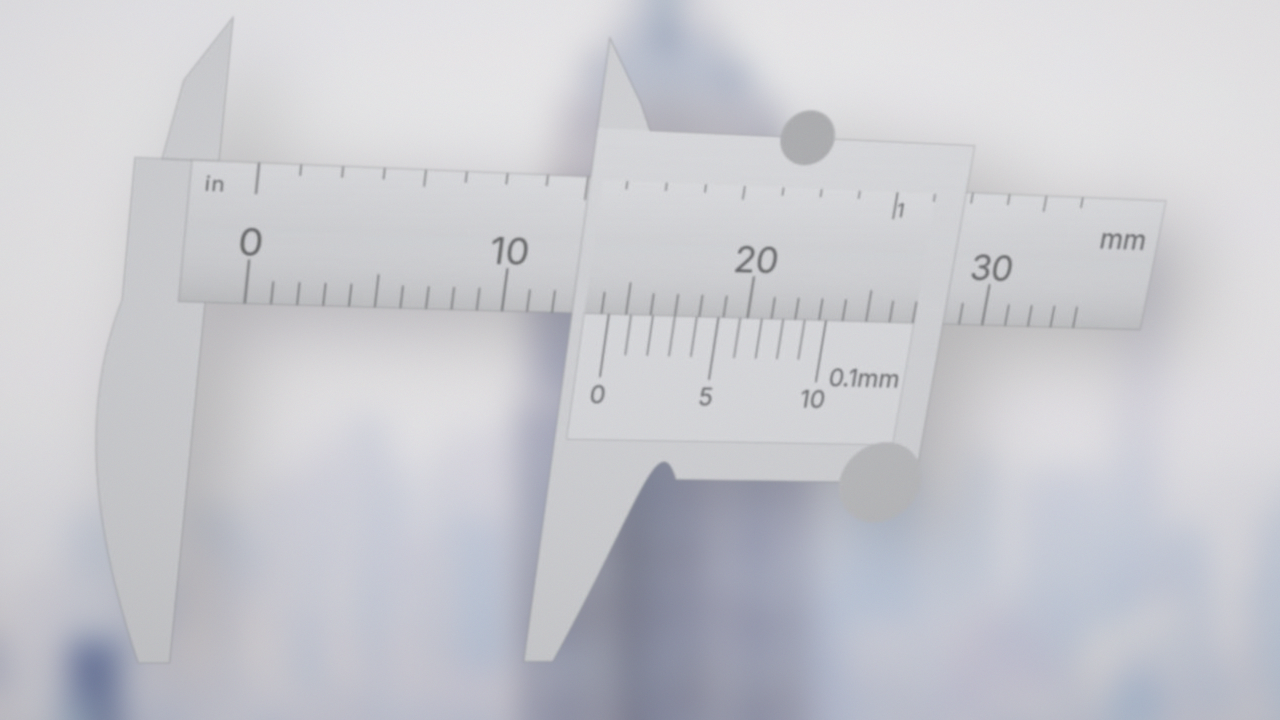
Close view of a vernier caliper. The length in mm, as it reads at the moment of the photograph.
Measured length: 14.3 mm
